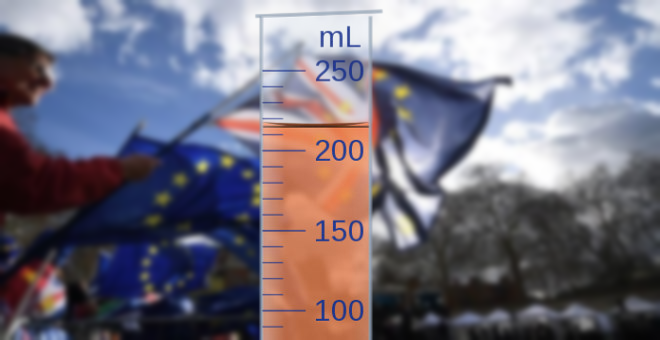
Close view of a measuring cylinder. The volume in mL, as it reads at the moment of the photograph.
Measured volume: 215 mL
